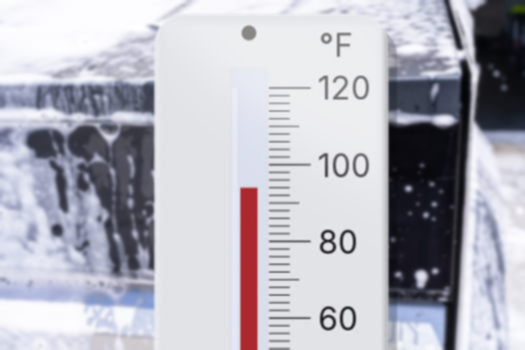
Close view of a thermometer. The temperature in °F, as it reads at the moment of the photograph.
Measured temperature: 94 °F
